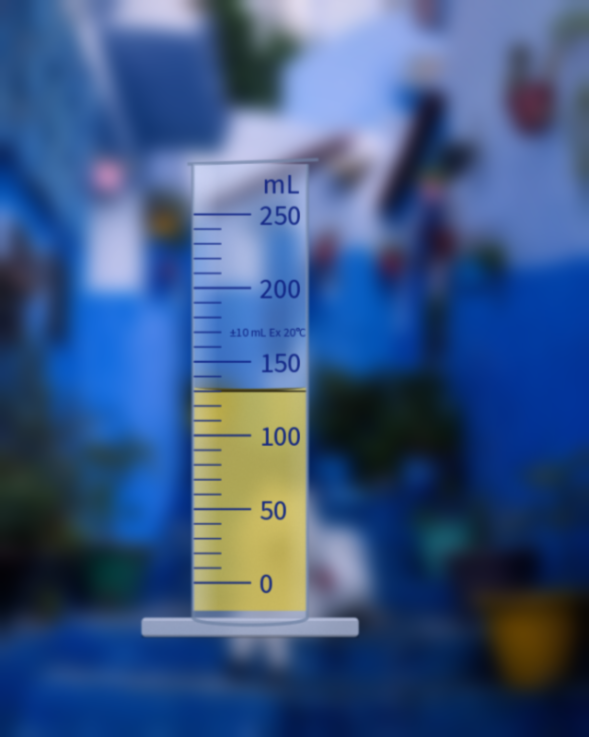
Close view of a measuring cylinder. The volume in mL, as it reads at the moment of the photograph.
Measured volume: 130 mL
